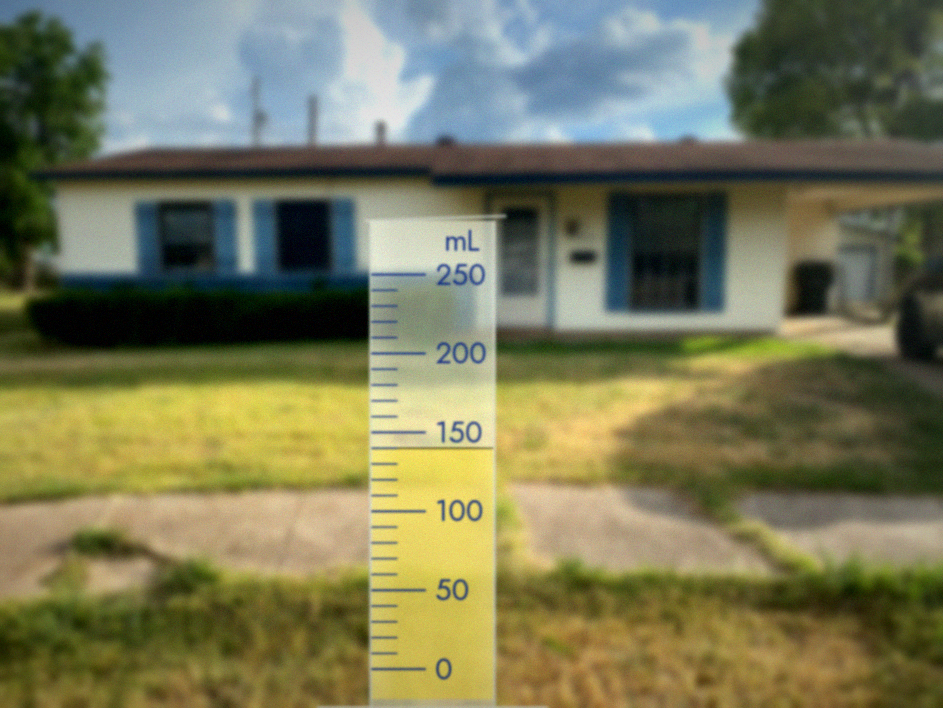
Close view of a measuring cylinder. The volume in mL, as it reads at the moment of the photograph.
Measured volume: 140 mL
